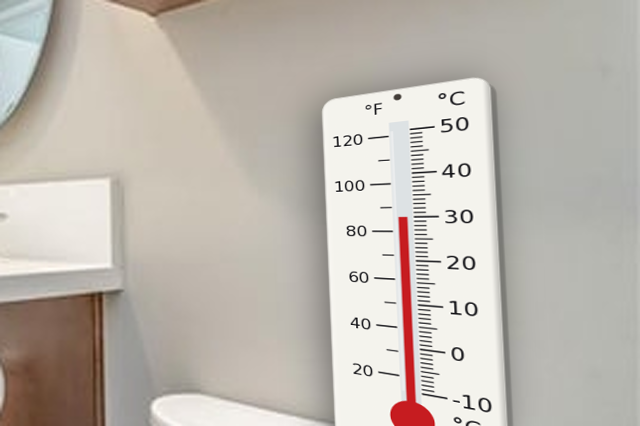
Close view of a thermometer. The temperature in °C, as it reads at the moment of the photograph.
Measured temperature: 30 °C
